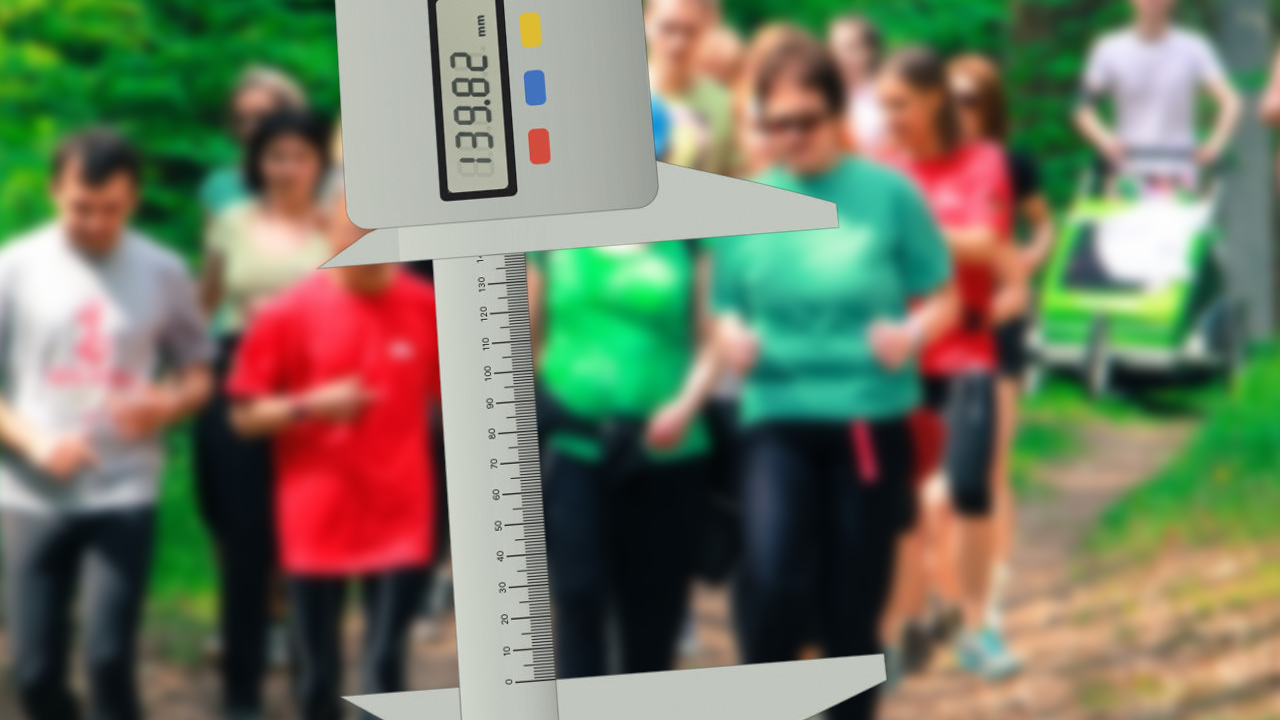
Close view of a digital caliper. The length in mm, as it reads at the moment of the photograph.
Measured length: 139.82 mm
